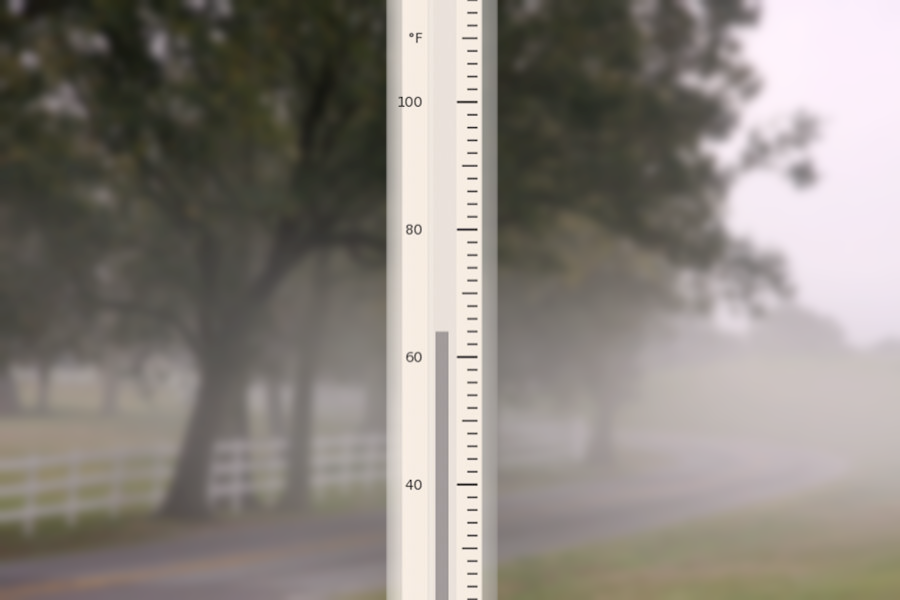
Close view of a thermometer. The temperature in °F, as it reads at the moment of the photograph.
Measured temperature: 64 °F
